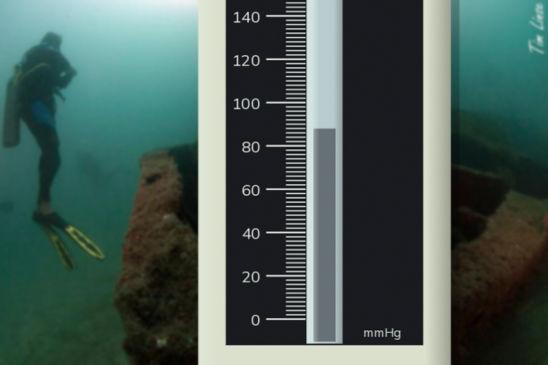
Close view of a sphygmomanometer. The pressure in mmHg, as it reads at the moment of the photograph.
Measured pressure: 88 mmHg
